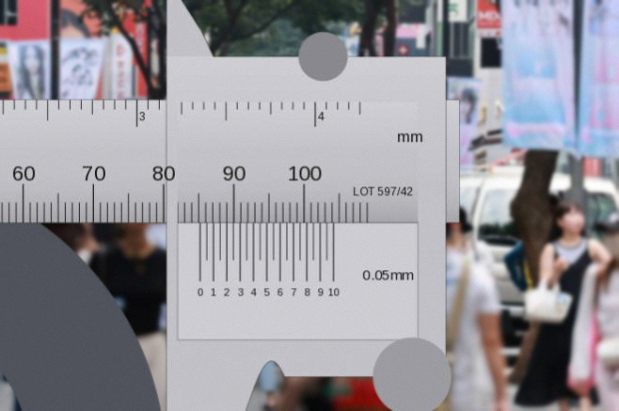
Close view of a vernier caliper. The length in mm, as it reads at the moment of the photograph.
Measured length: 85.2 mm
